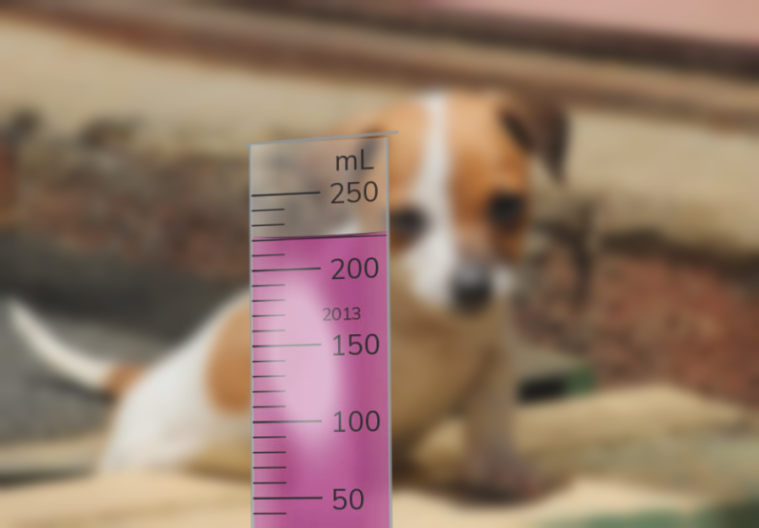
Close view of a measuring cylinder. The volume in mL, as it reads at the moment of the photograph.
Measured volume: 220 mL
